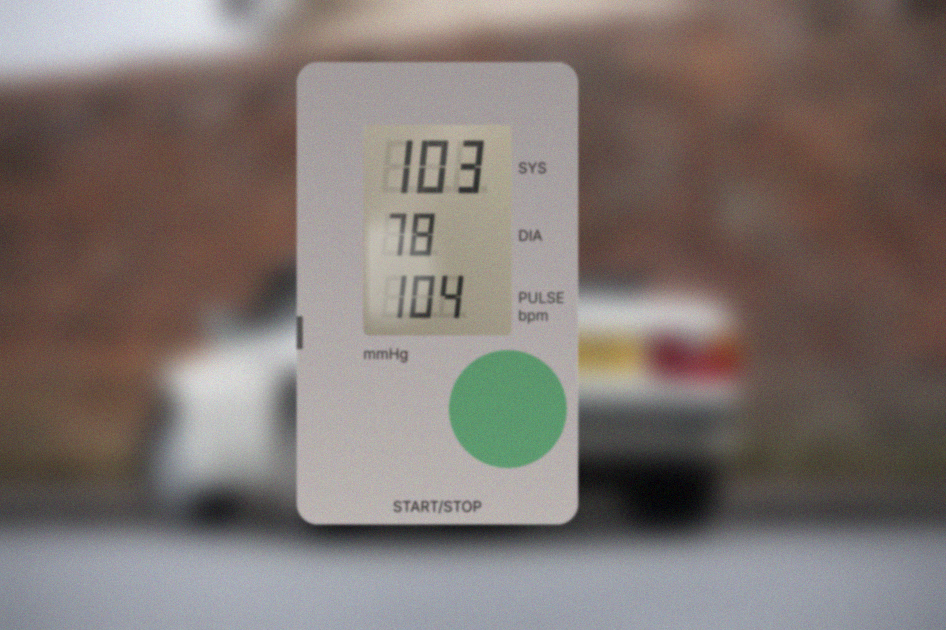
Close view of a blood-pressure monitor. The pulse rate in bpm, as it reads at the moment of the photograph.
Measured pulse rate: 104 bpm
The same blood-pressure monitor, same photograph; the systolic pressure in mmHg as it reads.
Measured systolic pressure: 103 mmHg
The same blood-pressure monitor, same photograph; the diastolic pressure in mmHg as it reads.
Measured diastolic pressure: 78 mmHg
